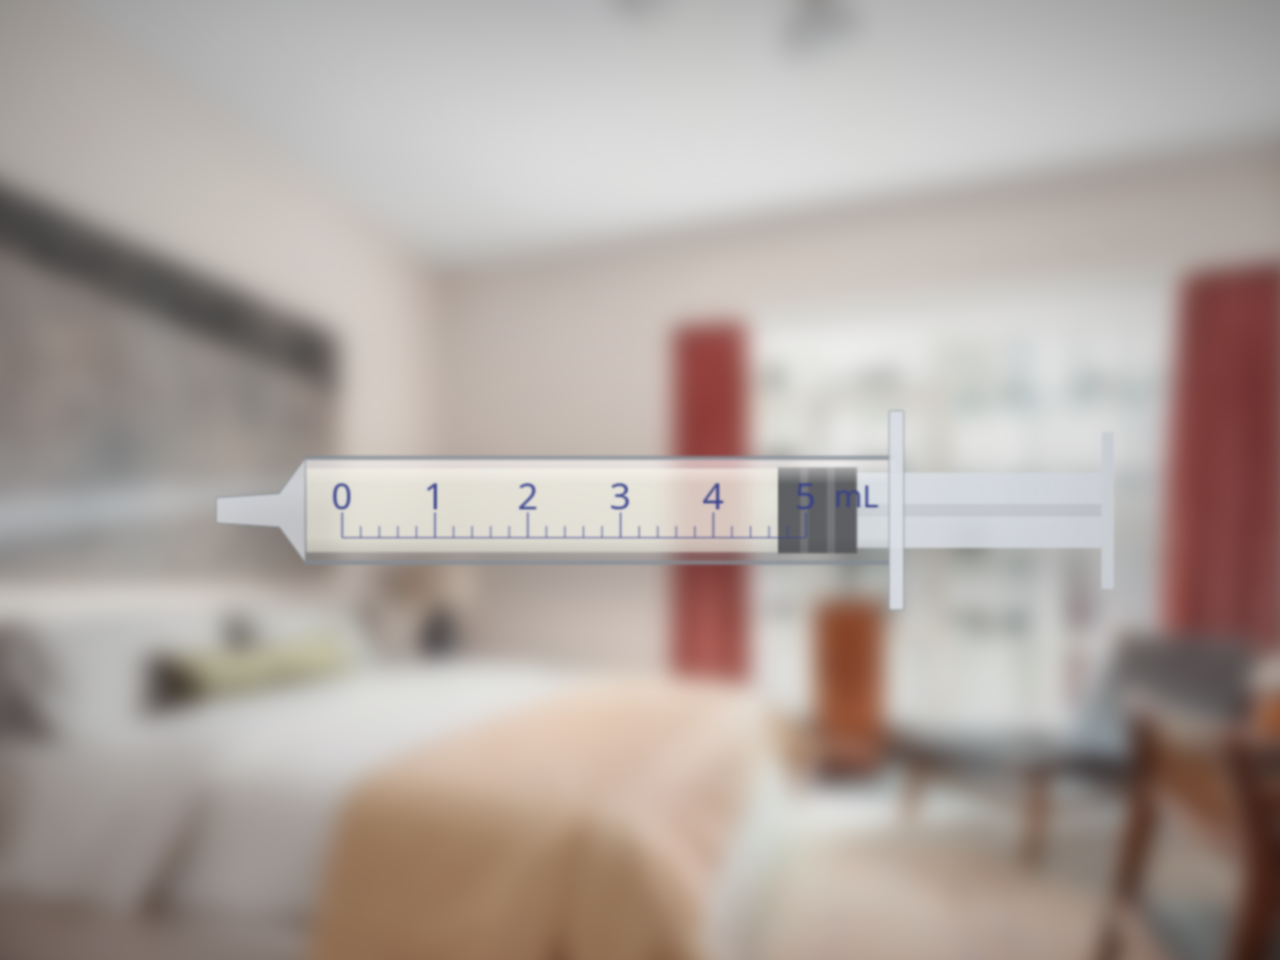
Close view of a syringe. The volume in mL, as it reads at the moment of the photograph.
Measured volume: 4.7 mL
